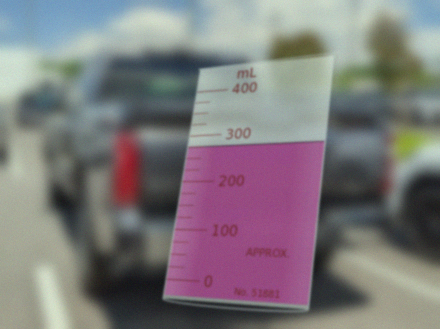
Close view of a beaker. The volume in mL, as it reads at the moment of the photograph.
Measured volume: 275 mL
